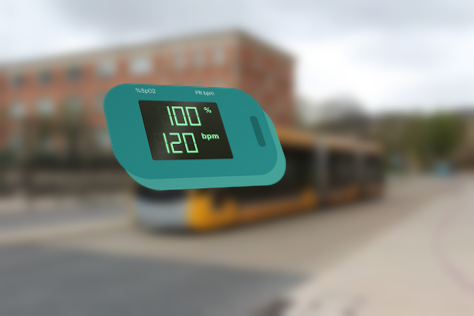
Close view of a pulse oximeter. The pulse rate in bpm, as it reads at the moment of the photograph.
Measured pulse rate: 120 bpm
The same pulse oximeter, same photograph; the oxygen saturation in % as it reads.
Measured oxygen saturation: 100 %
